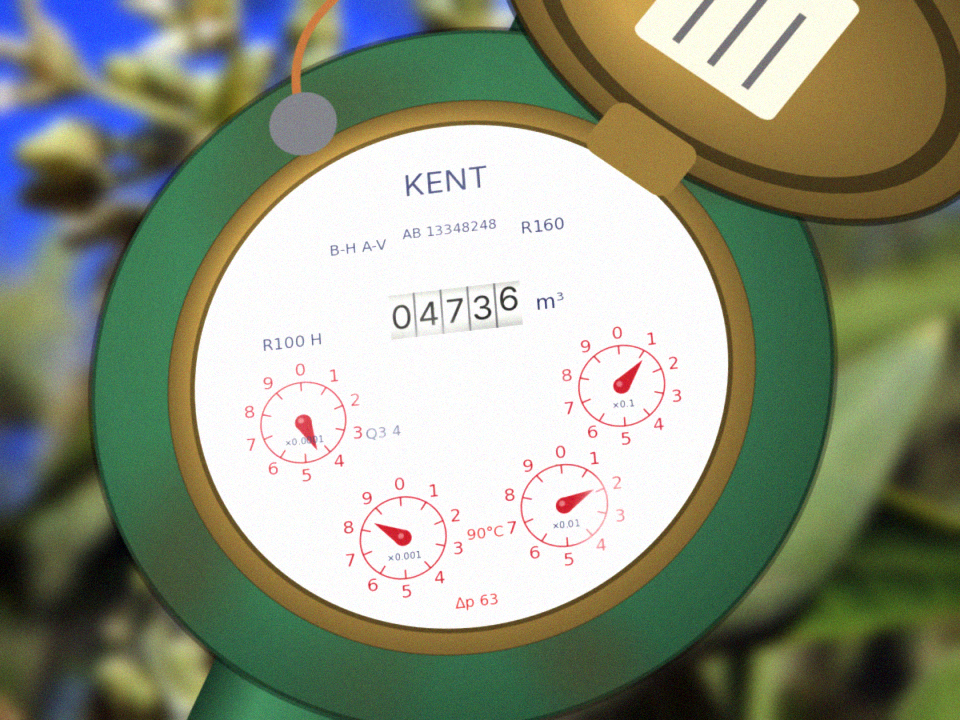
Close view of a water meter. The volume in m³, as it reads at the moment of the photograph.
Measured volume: 4736.1184 m³
